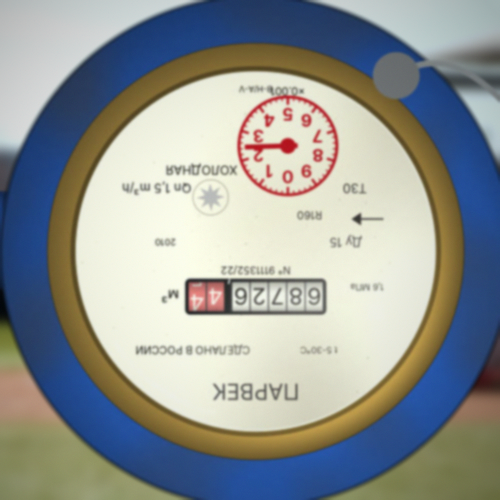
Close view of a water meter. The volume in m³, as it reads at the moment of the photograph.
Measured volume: 68726.442 m³
